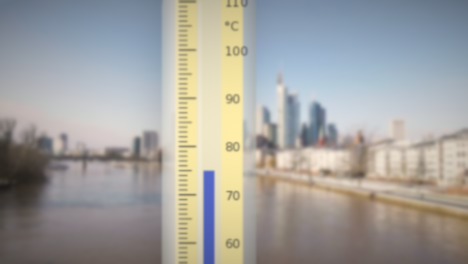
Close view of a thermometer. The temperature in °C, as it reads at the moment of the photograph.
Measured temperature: 75 °C
